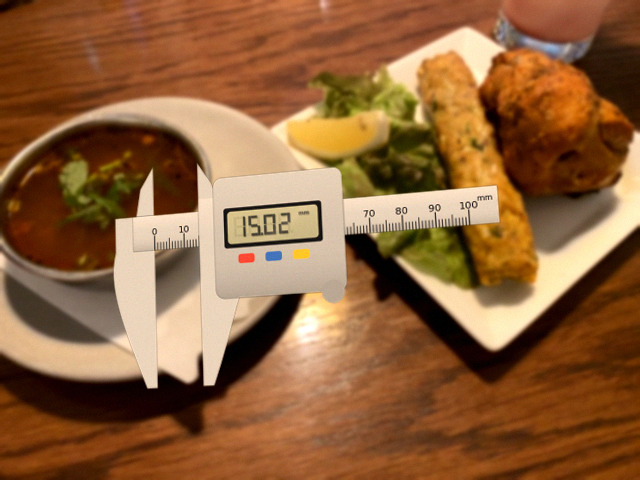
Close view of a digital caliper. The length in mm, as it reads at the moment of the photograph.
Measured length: 15.02 mm
